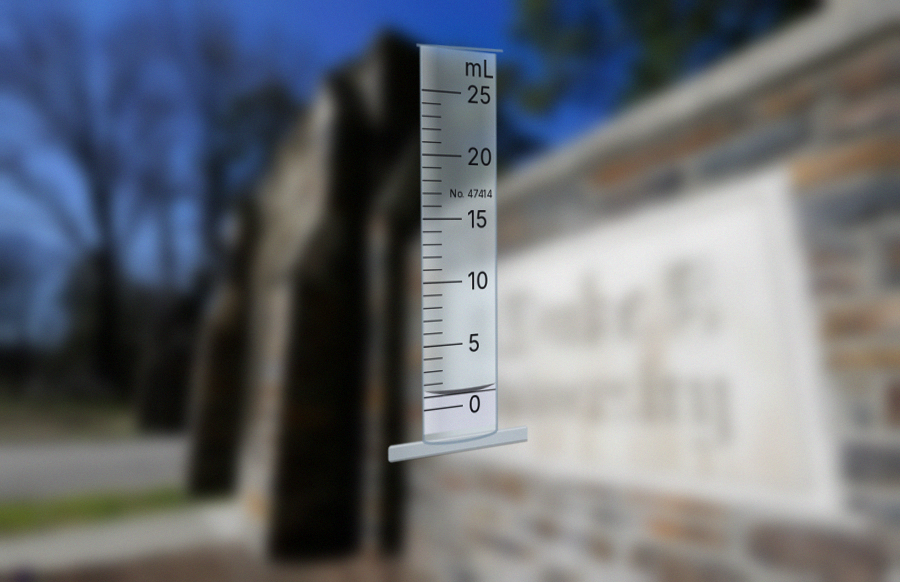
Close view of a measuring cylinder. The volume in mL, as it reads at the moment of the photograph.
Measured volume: 1 mL
